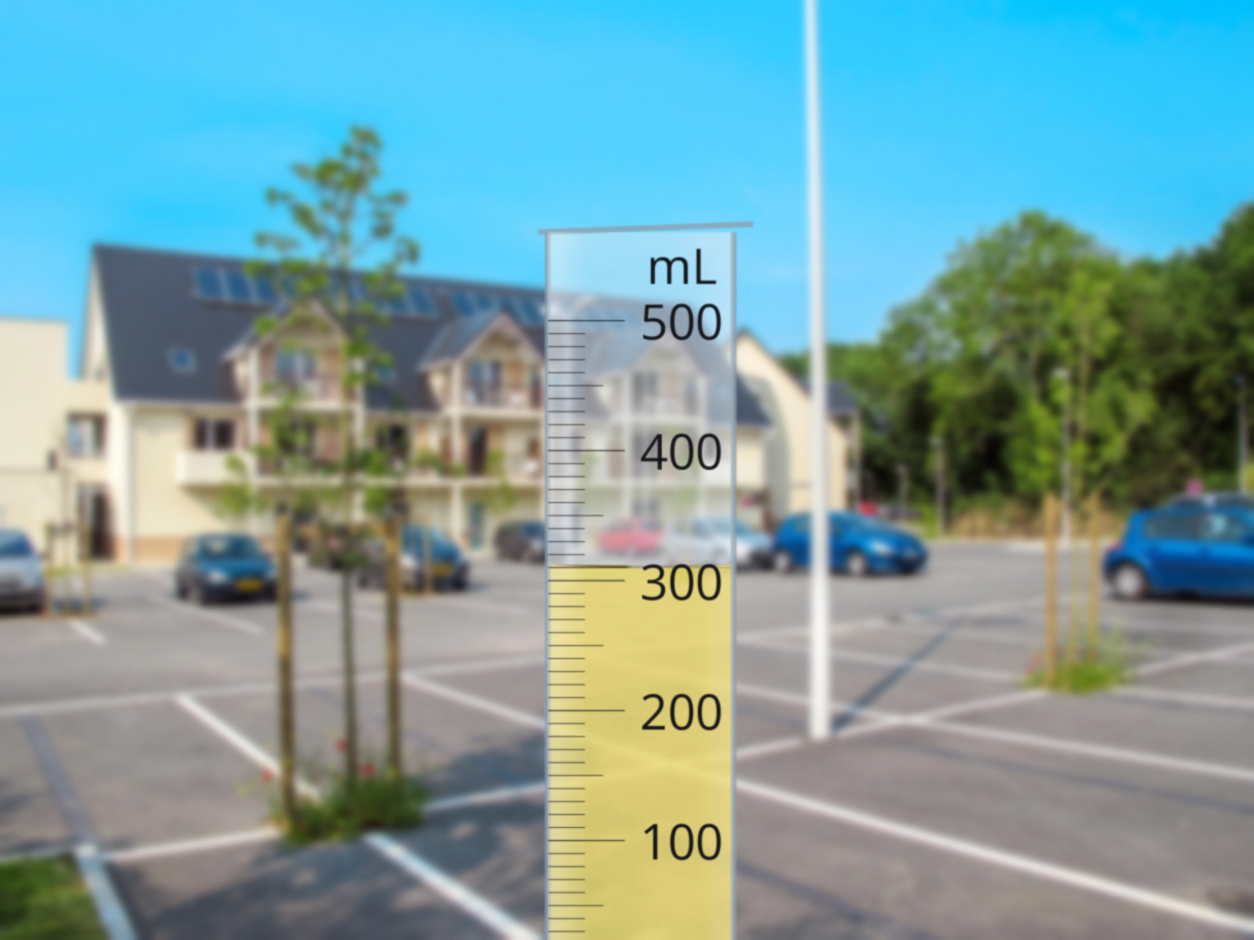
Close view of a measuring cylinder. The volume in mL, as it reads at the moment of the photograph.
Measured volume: 310 mL
